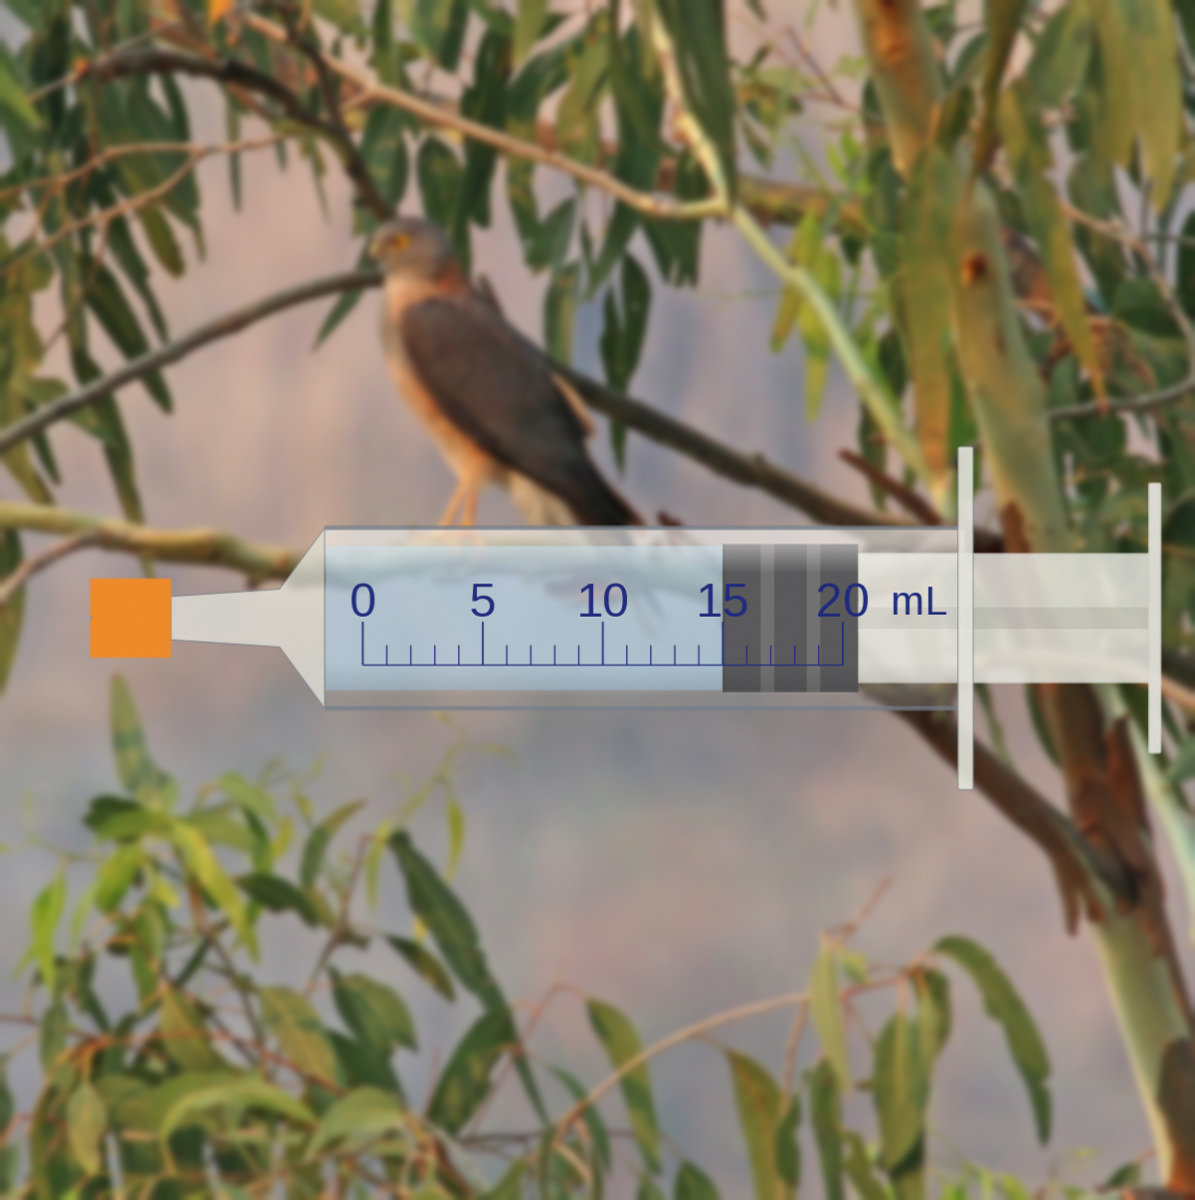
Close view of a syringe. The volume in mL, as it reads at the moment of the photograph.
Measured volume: 15 mL
